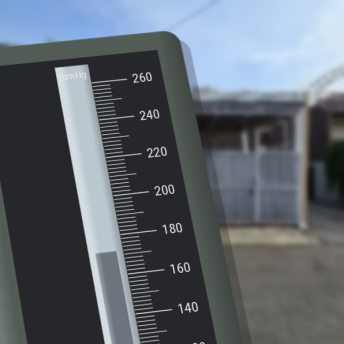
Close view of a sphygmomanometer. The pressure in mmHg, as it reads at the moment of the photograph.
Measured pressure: 172 mmHg
